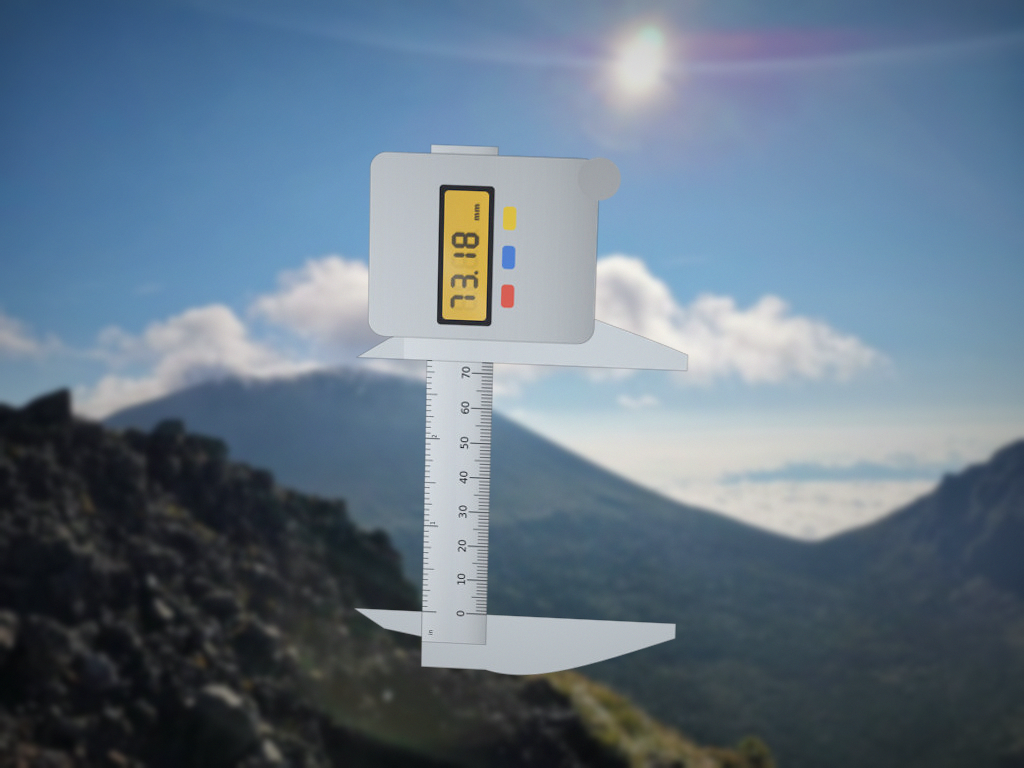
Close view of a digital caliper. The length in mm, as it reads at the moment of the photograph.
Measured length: 73.18 mm
